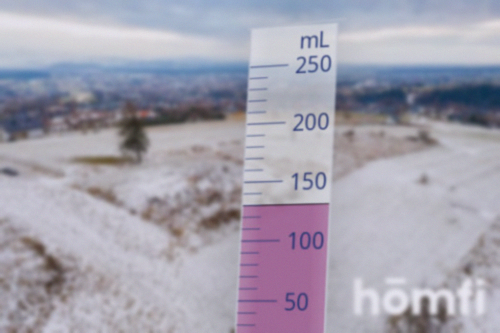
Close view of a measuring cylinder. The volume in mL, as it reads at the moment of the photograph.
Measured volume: 130 mL
